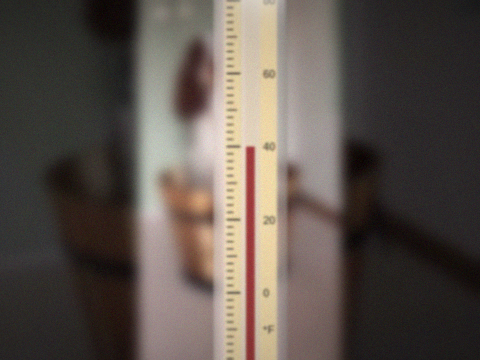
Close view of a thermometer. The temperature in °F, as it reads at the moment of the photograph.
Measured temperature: 40 °F
